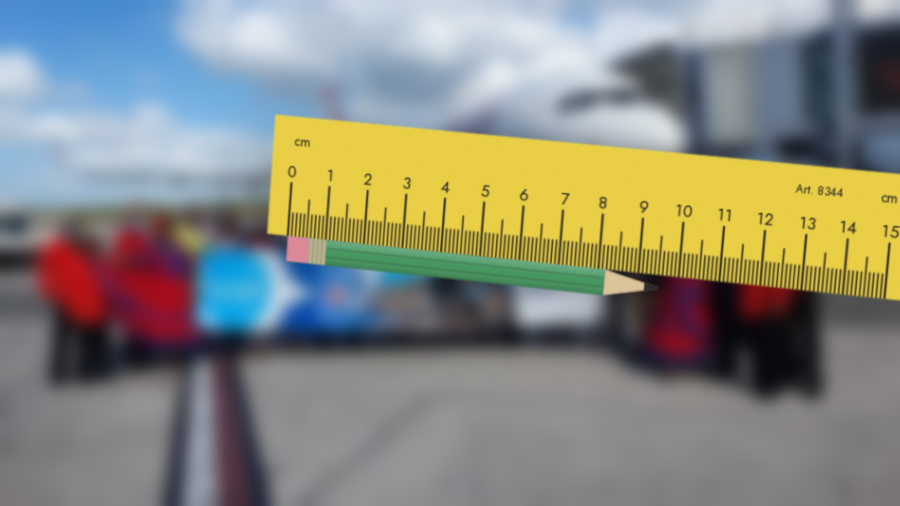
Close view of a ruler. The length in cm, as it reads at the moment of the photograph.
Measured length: 9.5 cm
